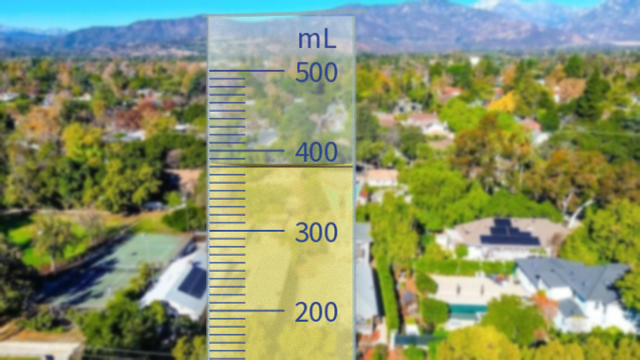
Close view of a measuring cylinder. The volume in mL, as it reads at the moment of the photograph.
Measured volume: 380 mL
